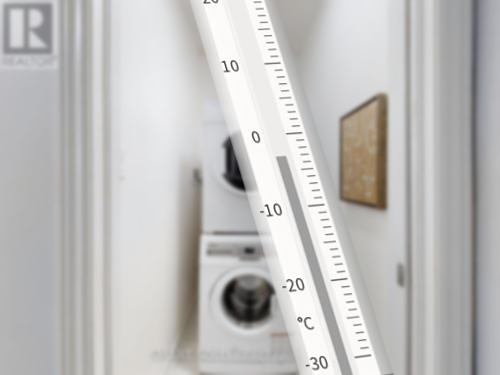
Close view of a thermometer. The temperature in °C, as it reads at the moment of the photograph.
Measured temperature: -3 °C
